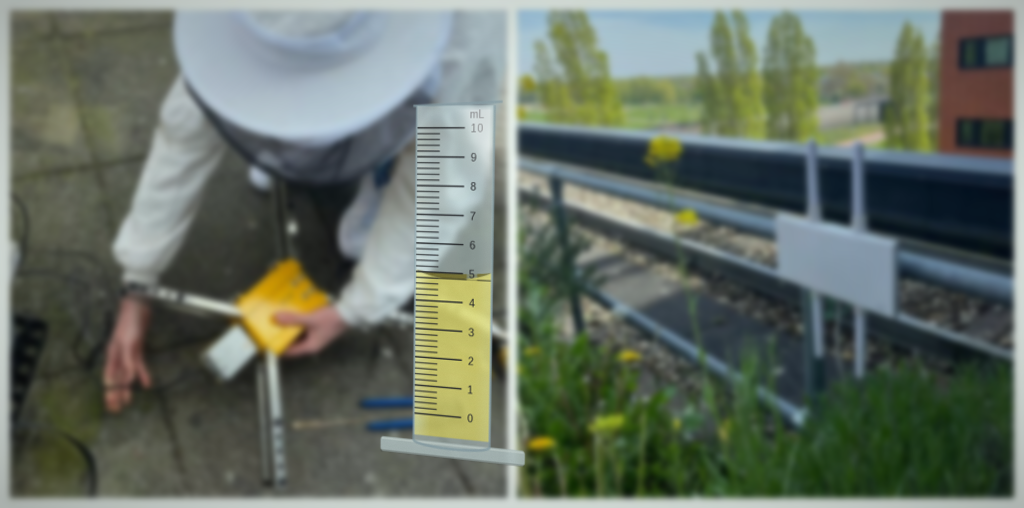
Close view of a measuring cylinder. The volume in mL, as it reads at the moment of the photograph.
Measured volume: 4.8 mL
